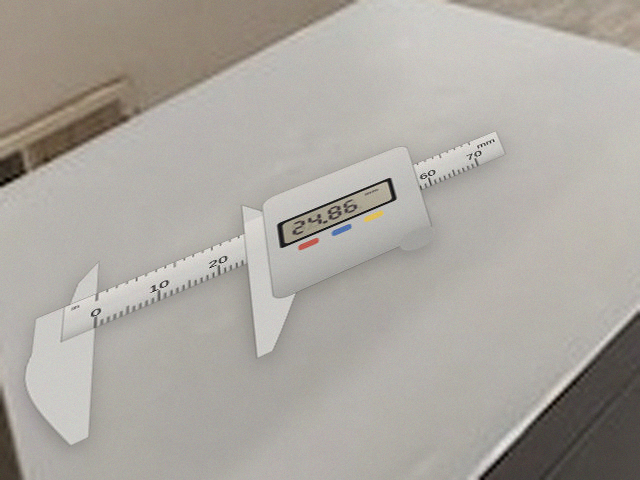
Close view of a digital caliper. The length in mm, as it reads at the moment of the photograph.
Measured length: 24.86 mm
